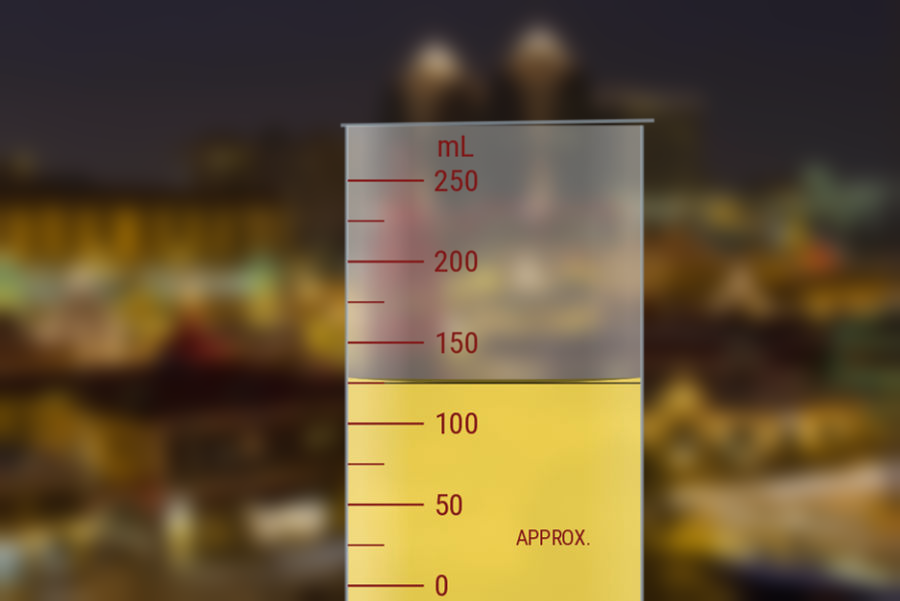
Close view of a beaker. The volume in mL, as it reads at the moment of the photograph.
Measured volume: 125 mL
